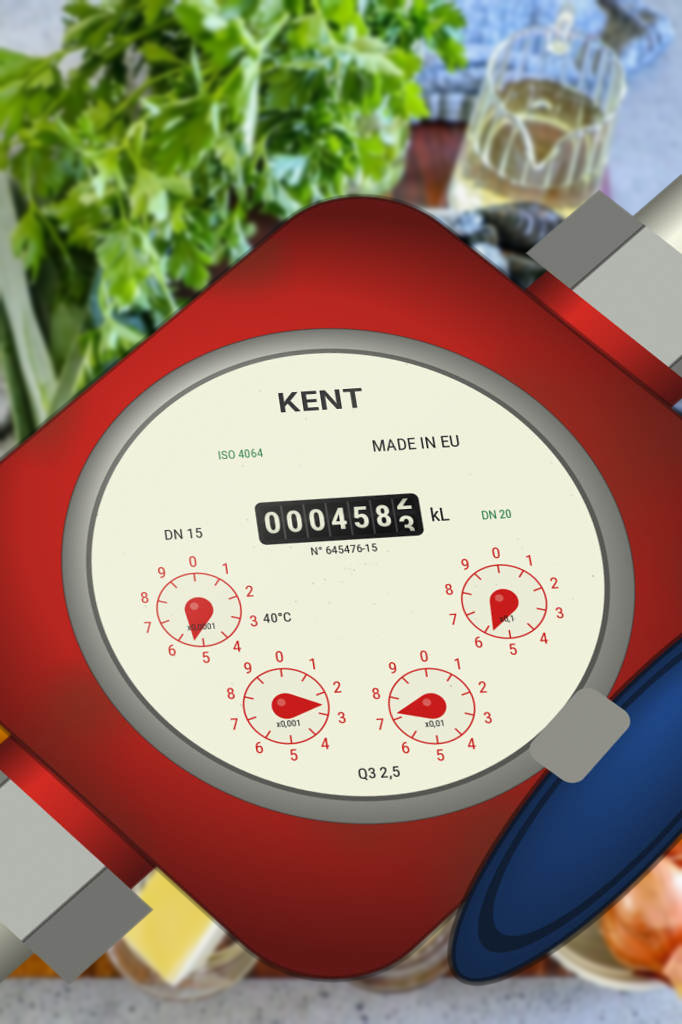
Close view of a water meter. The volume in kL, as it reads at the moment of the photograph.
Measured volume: 4582.5725 kL
